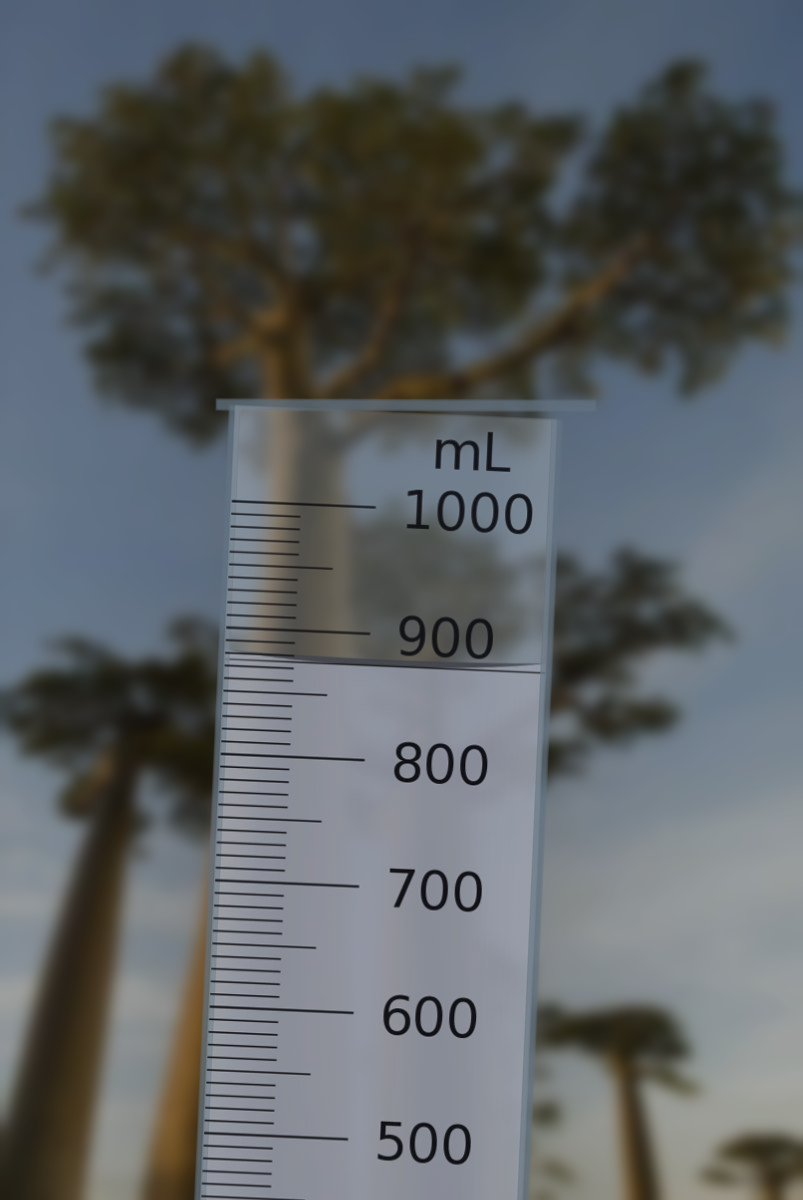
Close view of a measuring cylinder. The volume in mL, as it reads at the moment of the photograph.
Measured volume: 875 mL
